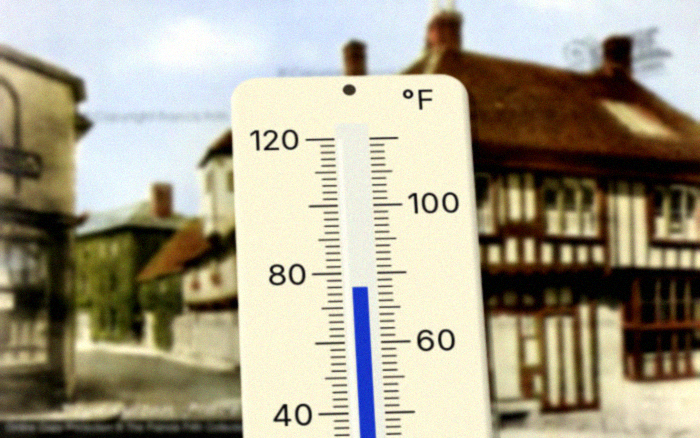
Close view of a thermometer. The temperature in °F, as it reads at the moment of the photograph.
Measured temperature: 76 °F
